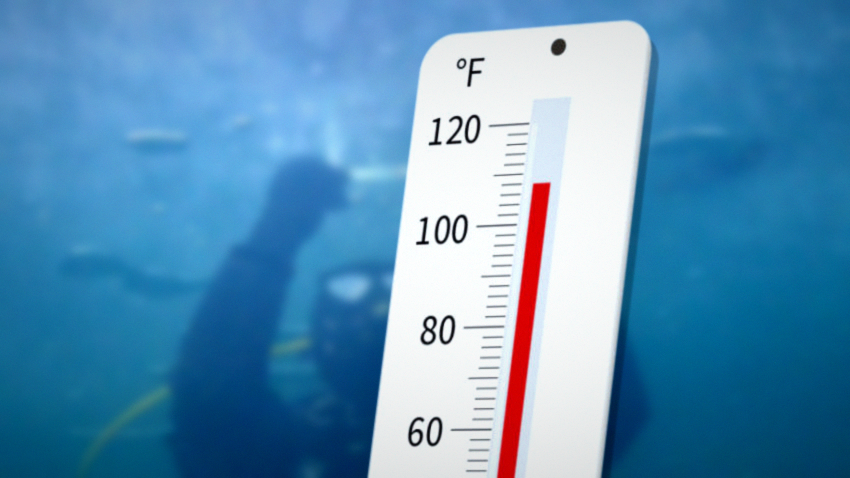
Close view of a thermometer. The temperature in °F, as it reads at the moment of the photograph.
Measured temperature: 108 °F
